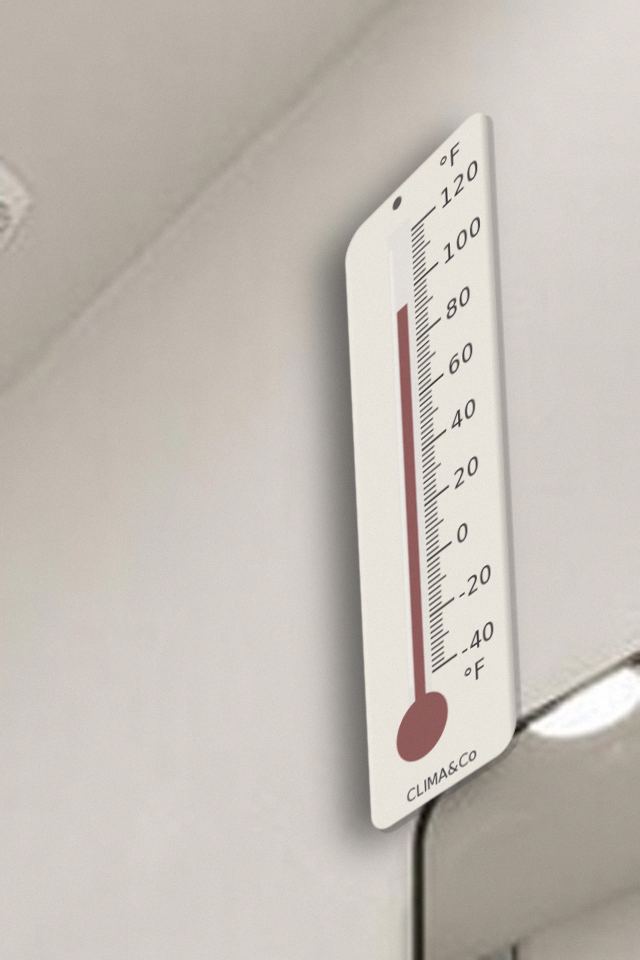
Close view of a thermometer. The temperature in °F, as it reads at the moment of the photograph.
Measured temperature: 96 °F
